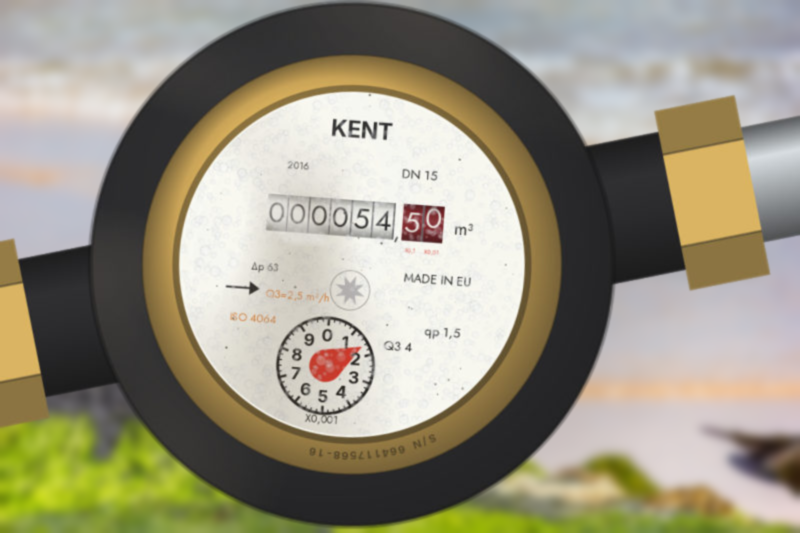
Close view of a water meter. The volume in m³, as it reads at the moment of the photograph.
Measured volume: 54.501 m³
